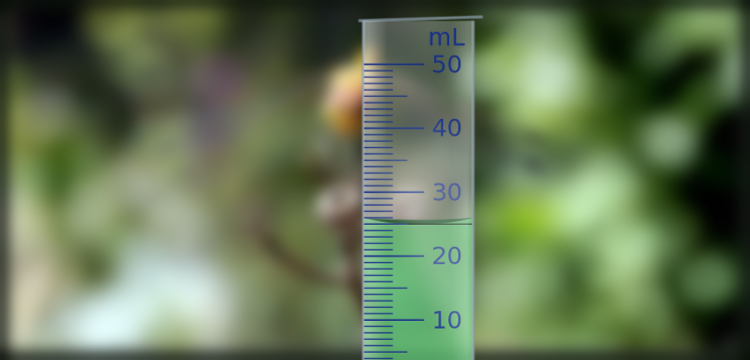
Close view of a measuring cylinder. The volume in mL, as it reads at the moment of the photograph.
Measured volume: 25 mL
